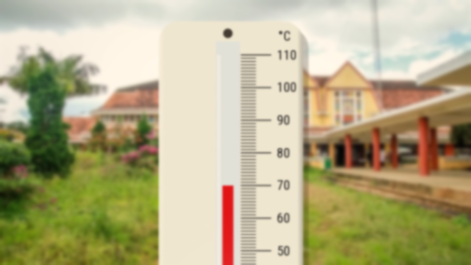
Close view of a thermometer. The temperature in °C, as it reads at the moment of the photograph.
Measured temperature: 70 °C
